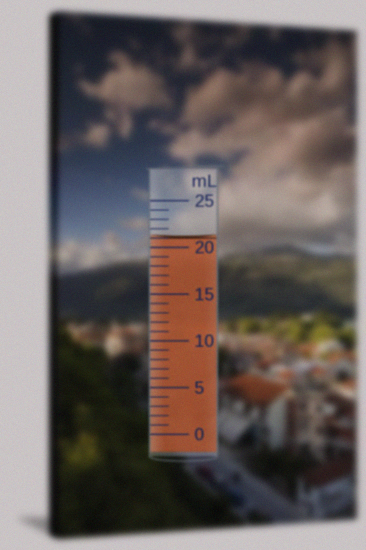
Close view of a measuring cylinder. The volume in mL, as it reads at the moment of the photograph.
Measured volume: 21 mL
